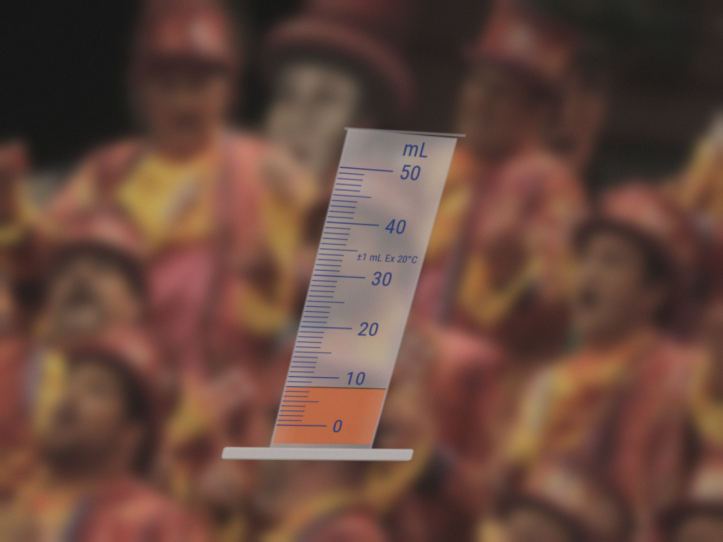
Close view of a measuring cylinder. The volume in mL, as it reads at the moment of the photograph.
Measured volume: 8 mL
